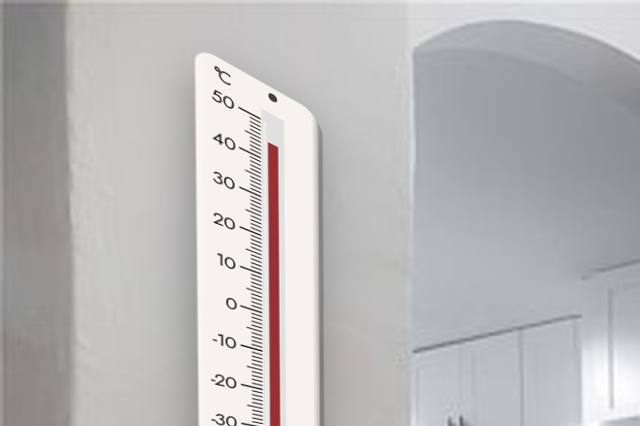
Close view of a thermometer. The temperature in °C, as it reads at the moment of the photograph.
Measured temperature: 45 °C
